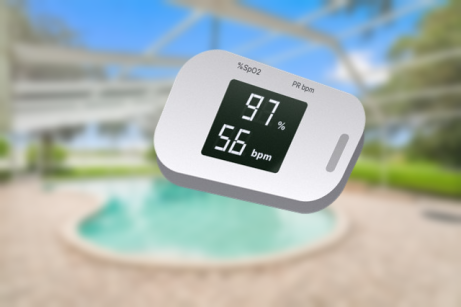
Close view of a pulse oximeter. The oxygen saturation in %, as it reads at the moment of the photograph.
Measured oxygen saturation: 97 %
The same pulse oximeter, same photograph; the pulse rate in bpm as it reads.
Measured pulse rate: 56 bpm
